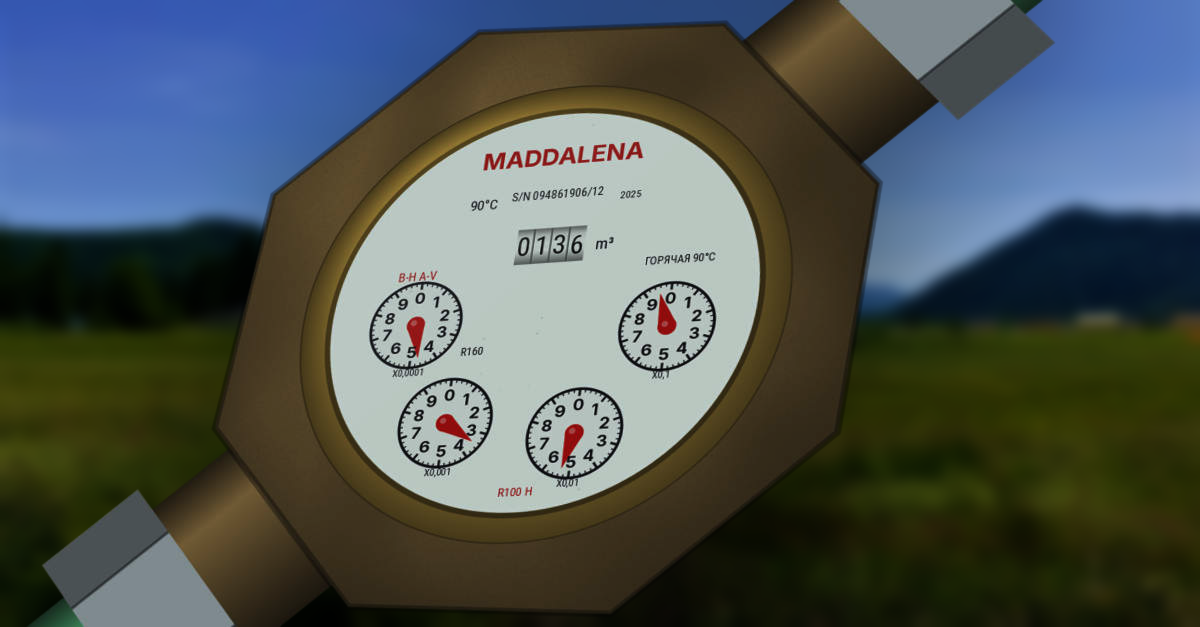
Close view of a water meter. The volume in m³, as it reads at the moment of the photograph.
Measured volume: 135.9534 m³
